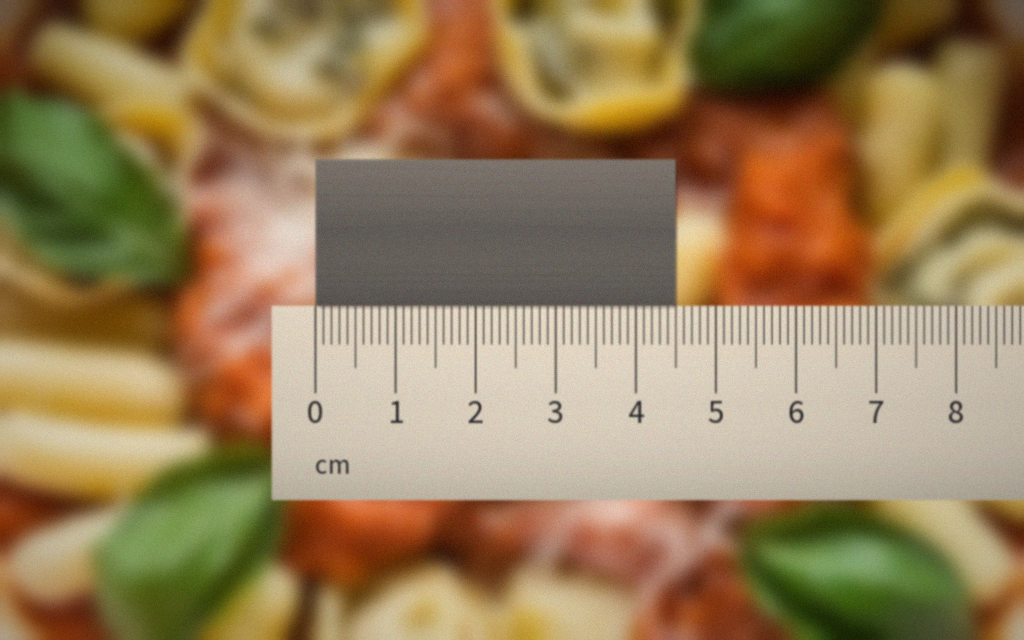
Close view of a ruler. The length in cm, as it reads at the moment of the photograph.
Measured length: 4.5 cm
